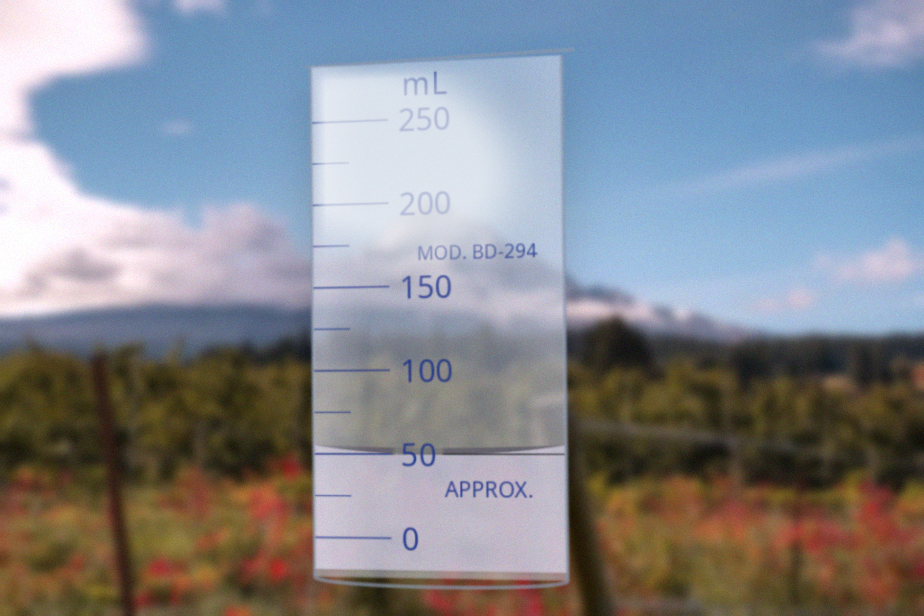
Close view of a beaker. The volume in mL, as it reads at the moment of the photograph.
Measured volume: 50 mL
